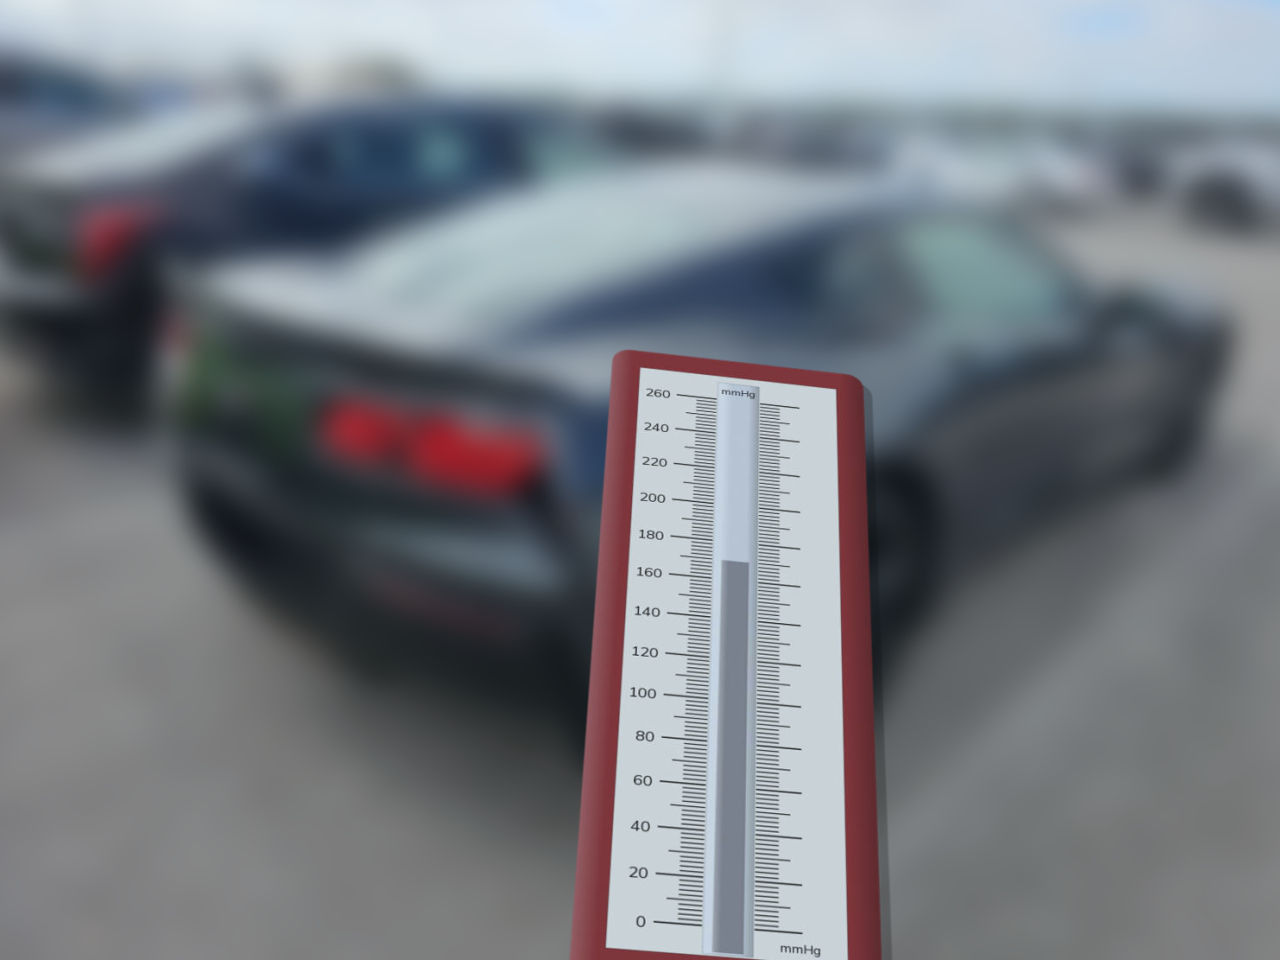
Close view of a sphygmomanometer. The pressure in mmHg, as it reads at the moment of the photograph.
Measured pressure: 170 mmHg
